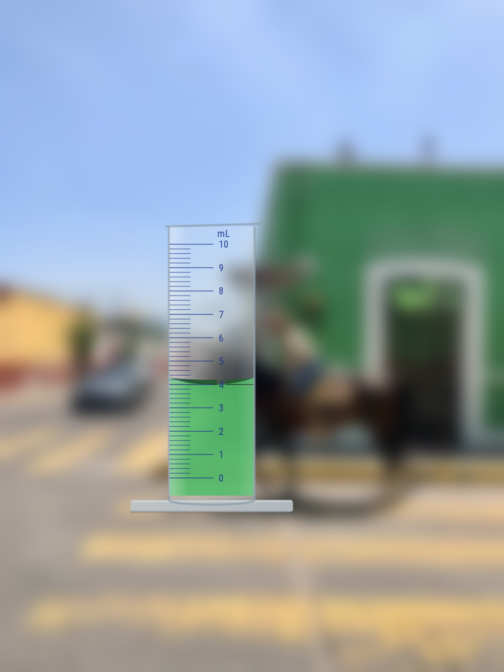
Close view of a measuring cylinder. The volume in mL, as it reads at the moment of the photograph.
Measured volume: 4 mL
